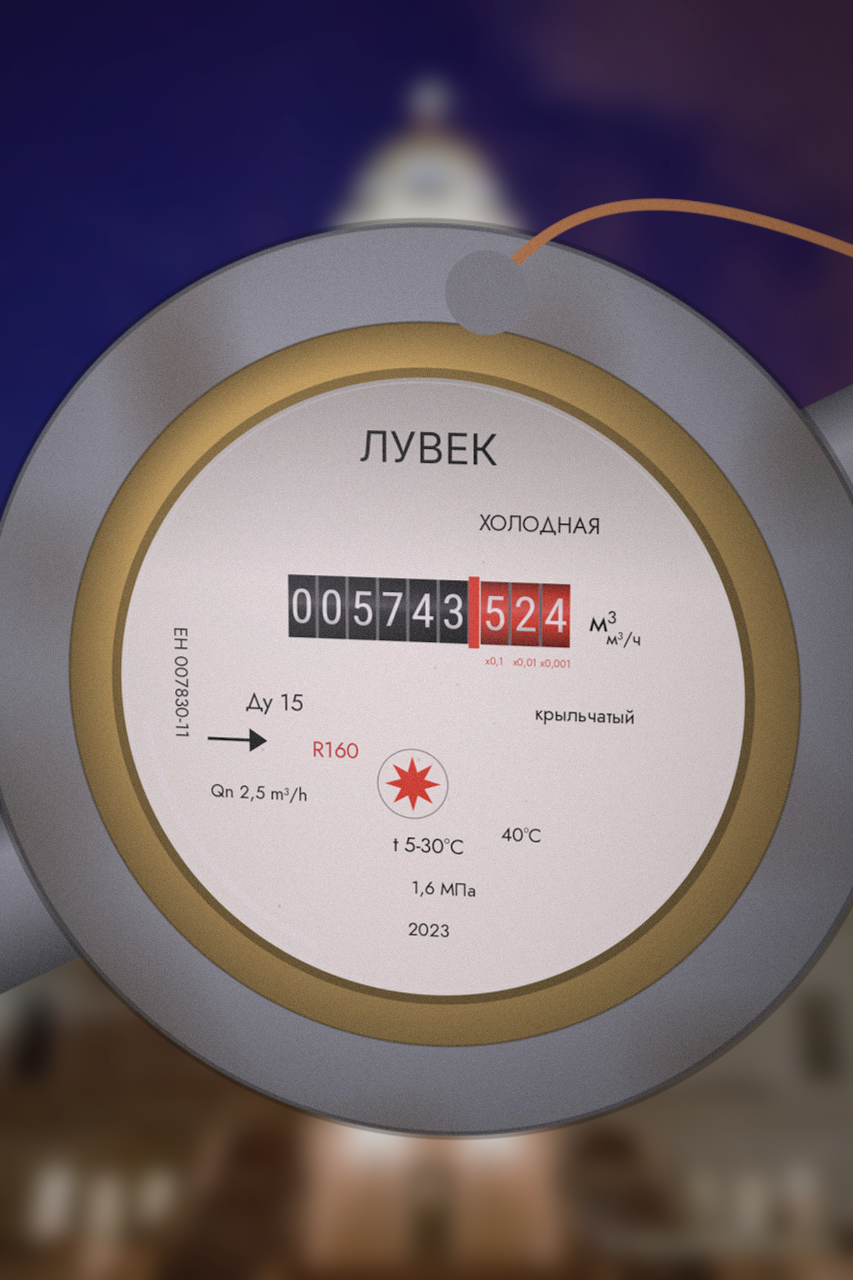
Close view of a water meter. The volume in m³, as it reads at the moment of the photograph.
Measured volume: 5743.524 m³
